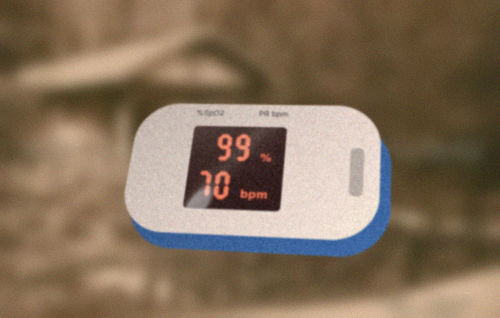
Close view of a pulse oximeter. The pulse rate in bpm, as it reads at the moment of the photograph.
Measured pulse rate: 70 bpm
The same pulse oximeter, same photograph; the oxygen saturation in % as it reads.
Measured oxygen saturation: 99 %
